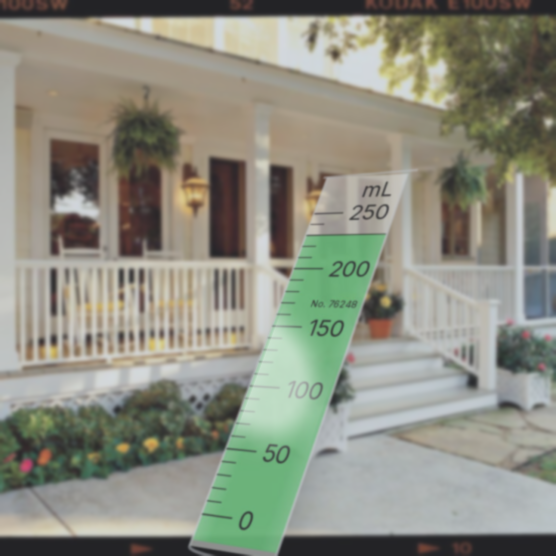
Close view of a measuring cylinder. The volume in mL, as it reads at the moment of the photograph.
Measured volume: 230 mL
